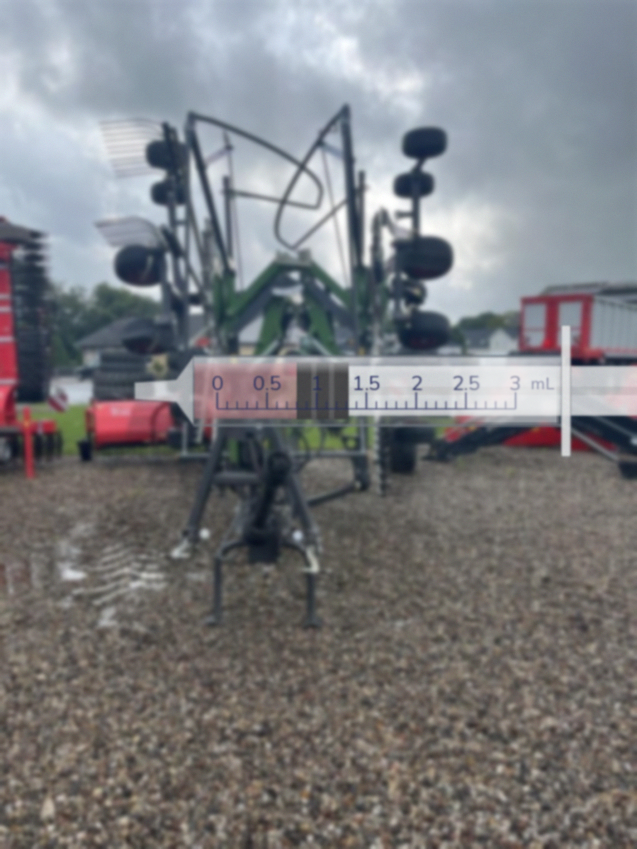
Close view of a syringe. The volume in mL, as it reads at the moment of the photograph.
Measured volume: 0.8 mL
